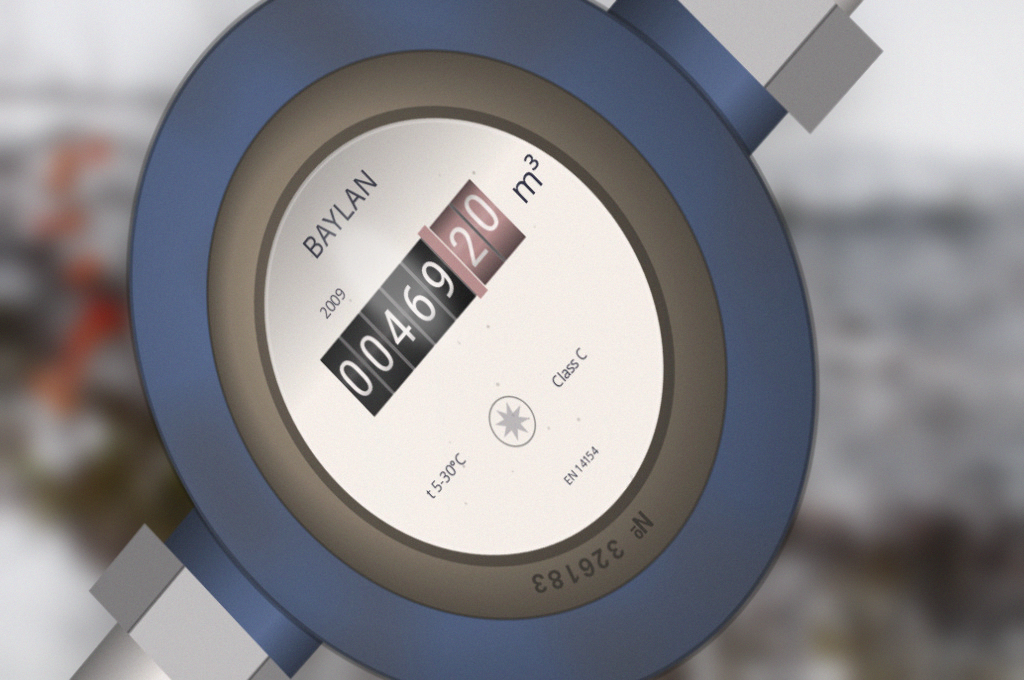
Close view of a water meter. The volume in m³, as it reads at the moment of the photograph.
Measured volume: 469.20 m³
